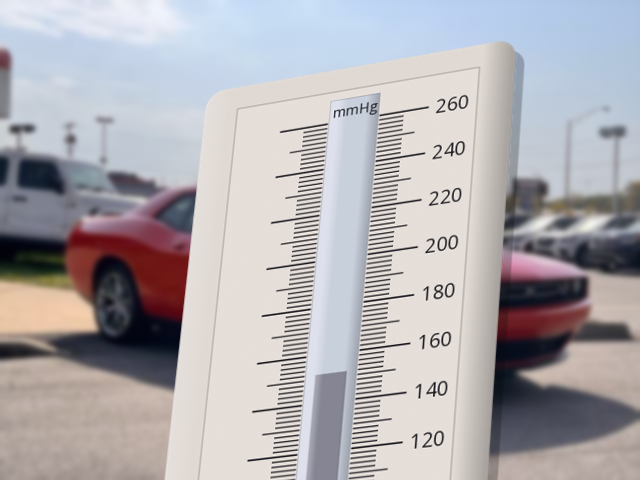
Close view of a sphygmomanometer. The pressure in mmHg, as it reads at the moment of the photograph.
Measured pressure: 152 mmHg
